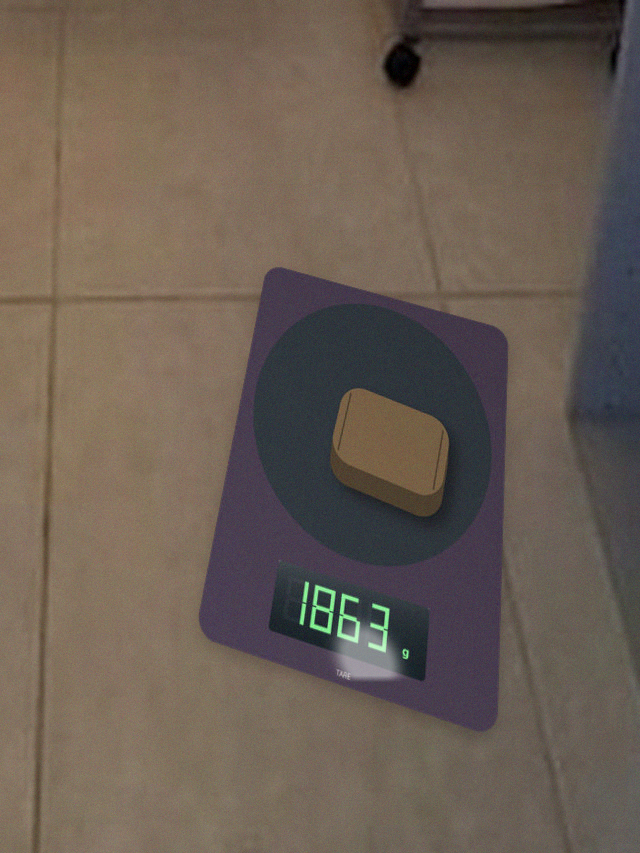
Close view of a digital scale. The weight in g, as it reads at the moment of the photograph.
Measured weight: 1863 g
